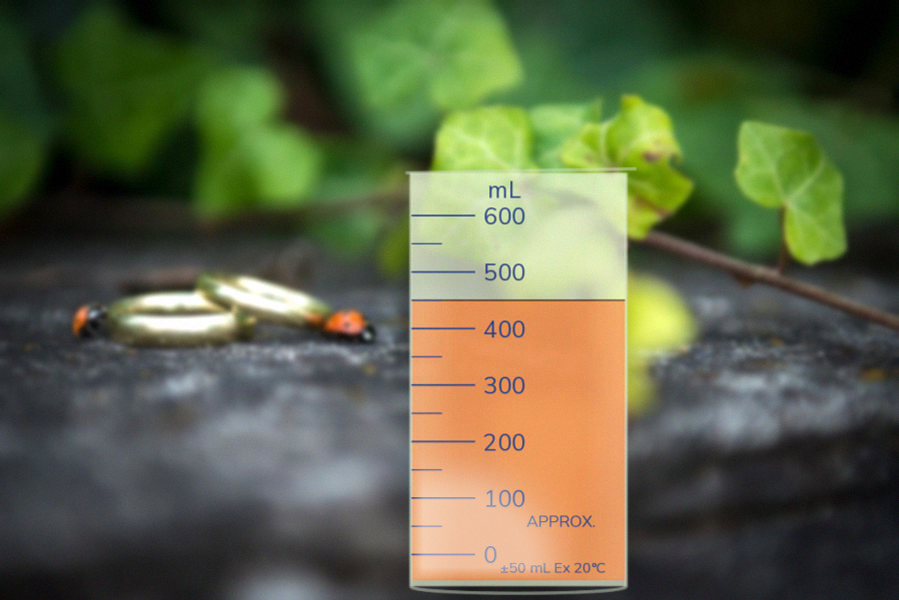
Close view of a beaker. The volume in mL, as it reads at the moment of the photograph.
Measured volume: 450 mL
